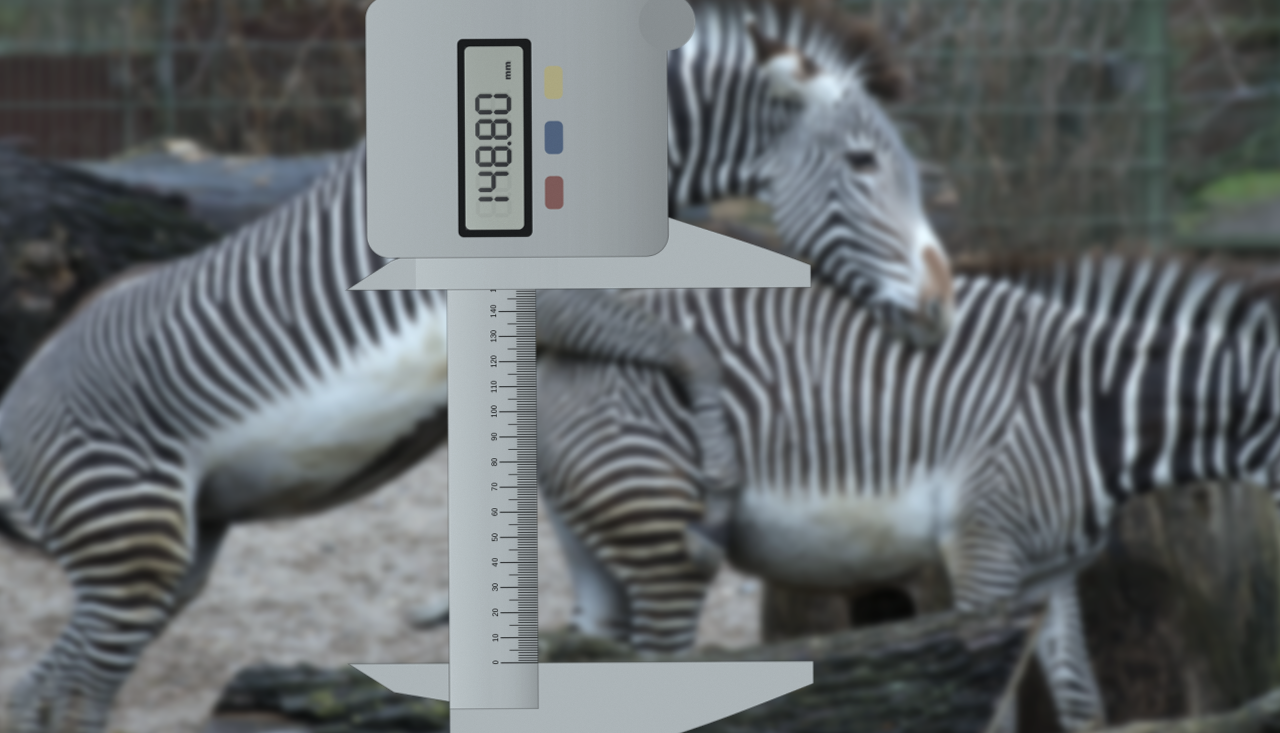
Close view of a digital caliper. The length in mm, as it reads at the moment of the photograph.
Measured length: 148.80 mm
